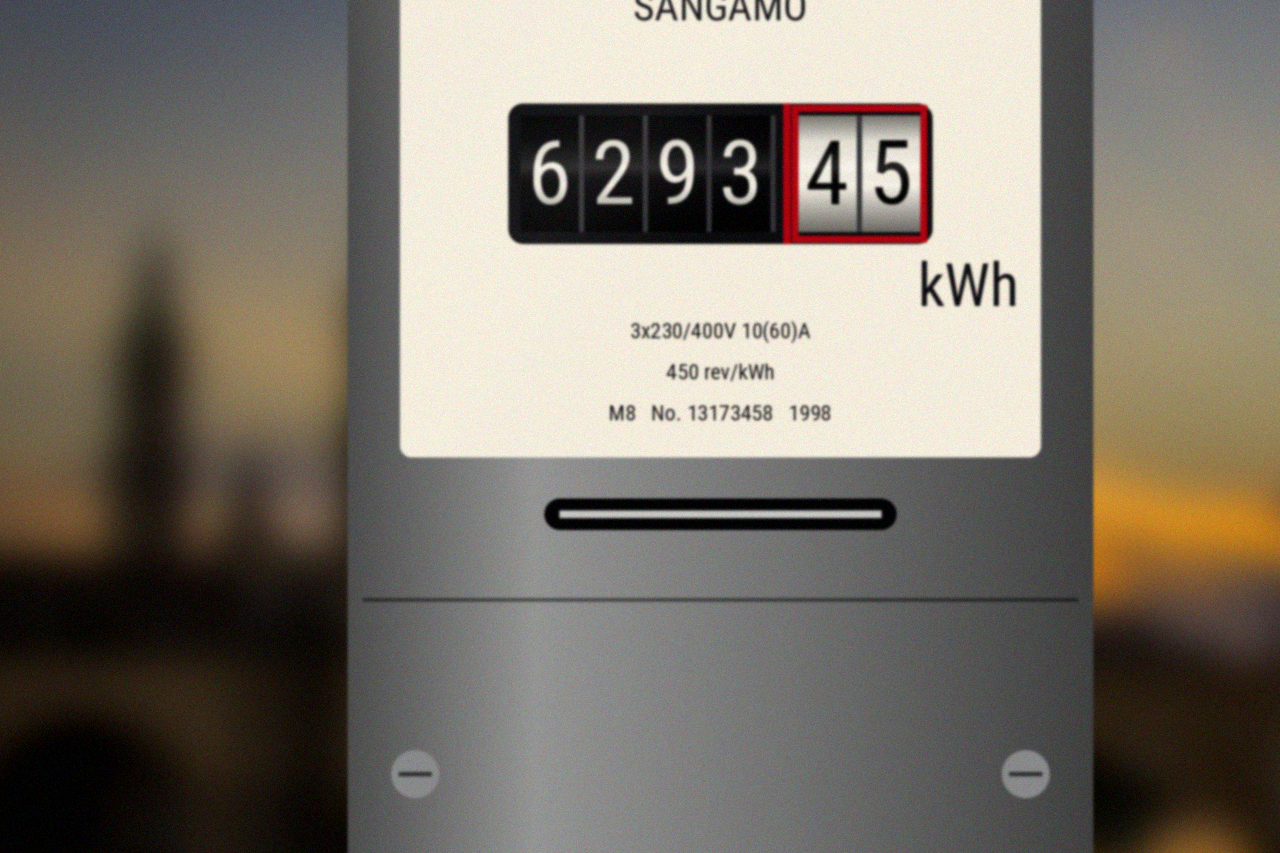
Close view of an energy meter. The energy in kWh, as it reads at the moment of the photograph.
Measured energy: 6293.45 kWh
